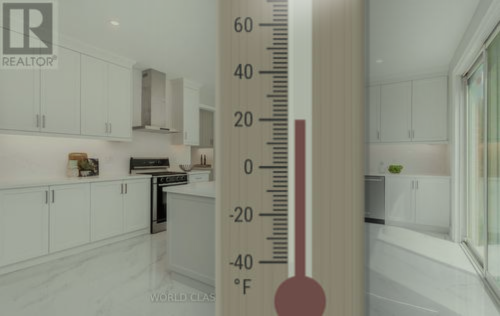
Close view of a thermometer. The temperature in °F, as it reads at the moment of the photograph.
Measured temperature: 20 °F
